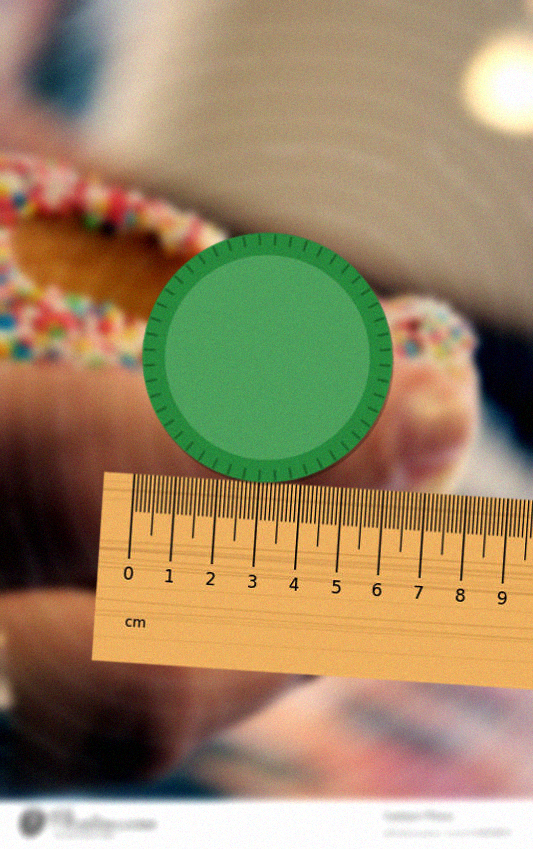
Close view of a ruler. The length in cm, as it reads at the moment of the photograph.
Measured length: 6 cm
